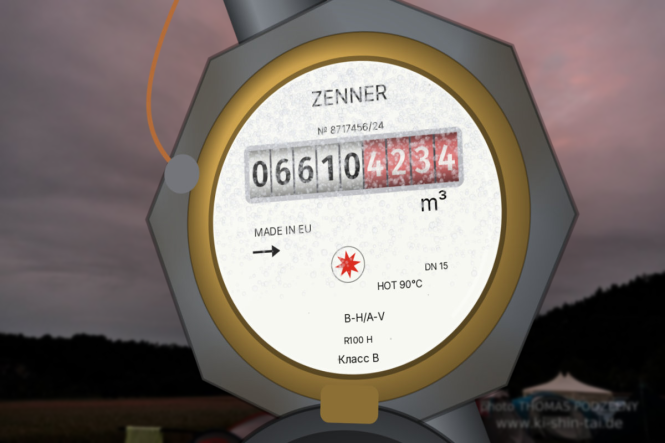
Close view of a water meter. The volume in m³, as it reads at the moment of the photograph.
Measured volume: 6610.4234 m³
